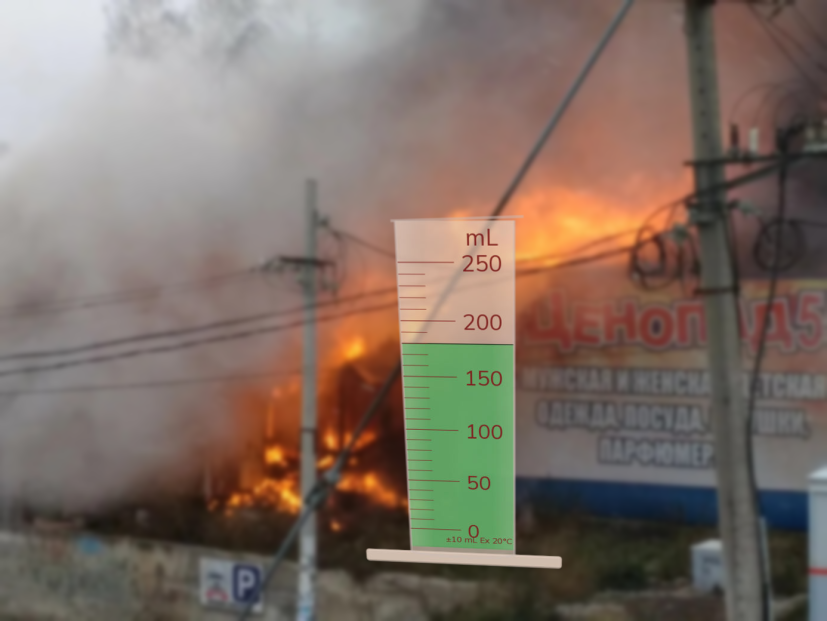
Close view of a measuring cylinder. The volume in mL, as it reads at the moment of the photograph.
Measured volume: 180 mL
